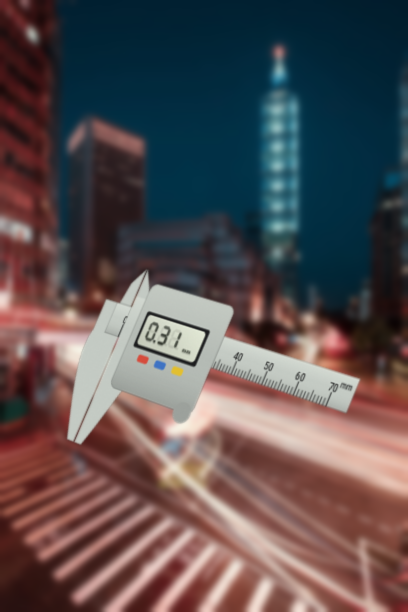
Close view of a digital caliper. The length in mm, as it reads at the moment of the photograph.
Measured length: 0.31 mm
